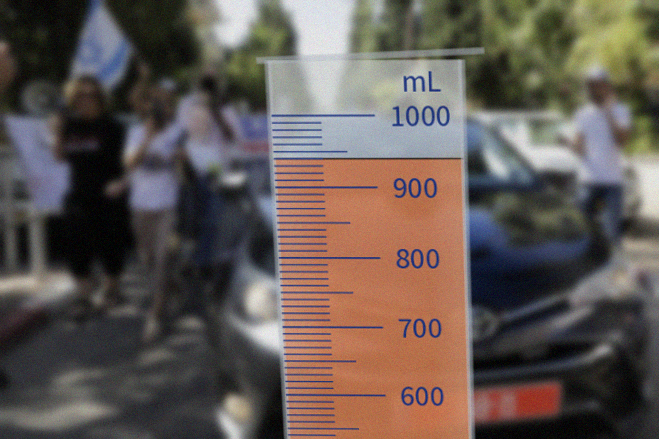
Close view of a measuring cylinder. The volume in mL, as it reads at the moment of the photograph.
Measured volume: 940 mL
